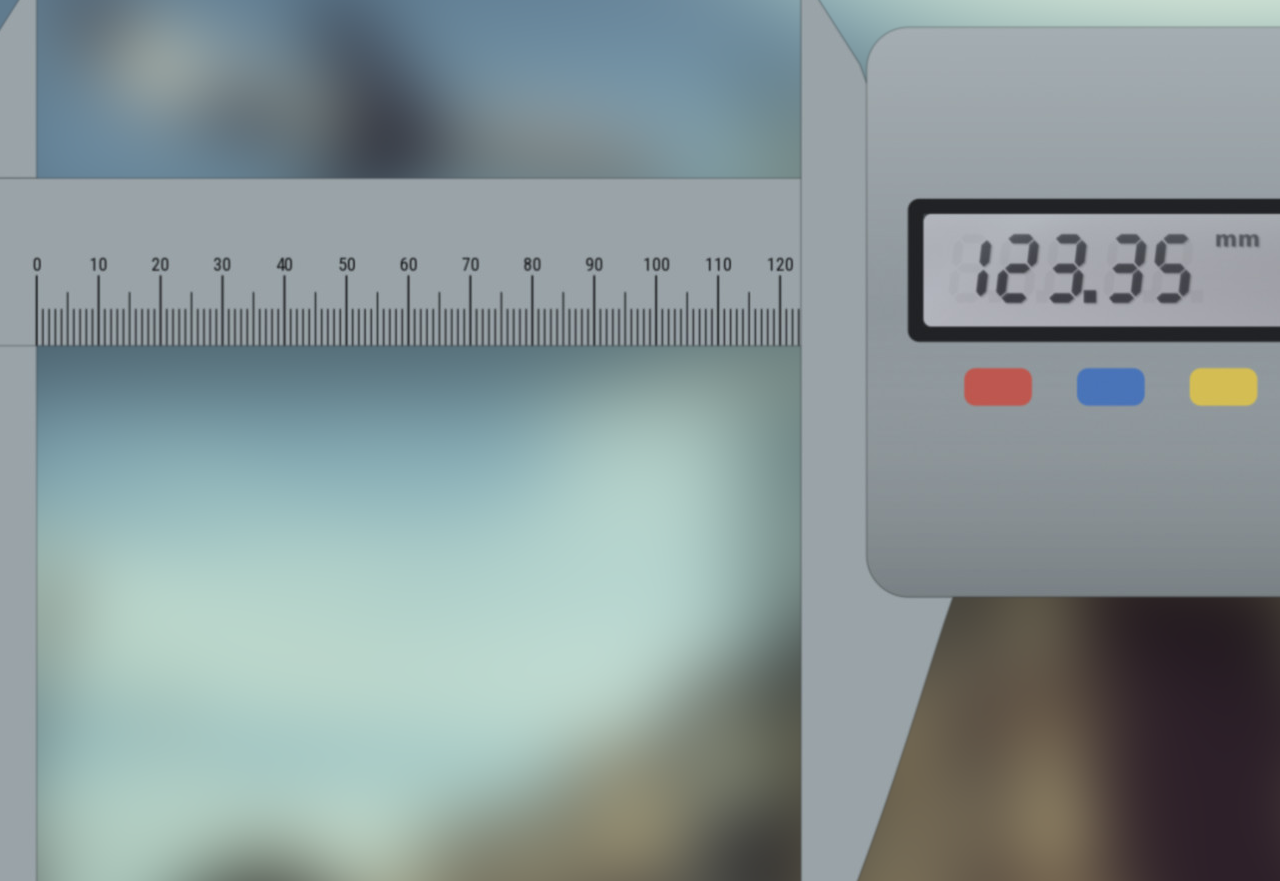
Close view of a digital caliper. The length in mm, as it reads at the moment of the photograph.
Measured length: 123.35 mm
